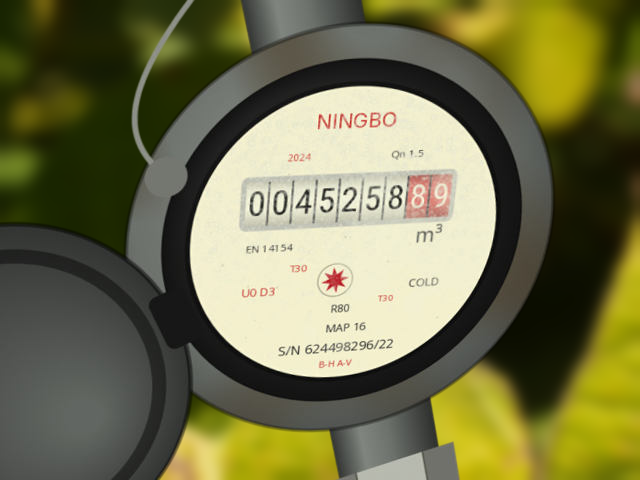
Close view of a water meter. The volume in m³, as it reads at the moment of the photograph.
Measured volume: 45258.89 m³
